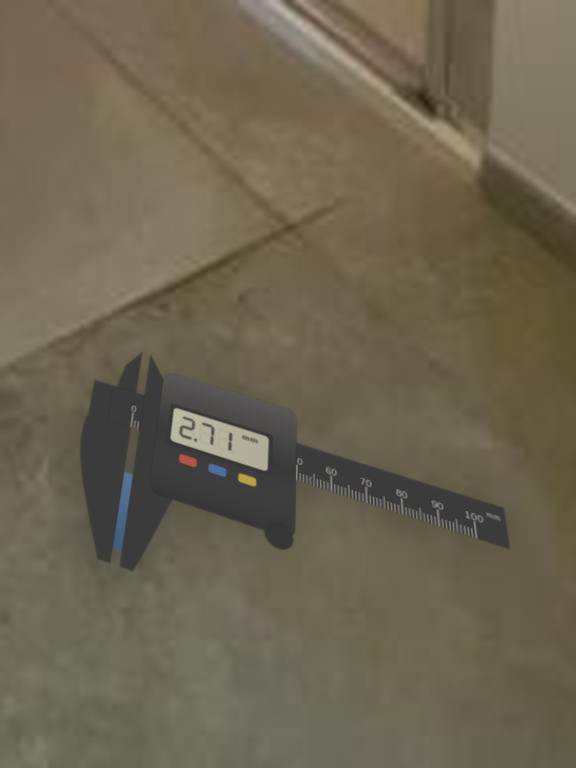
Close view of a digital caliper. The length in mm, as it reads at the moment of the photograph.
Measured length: 2.71 mm
